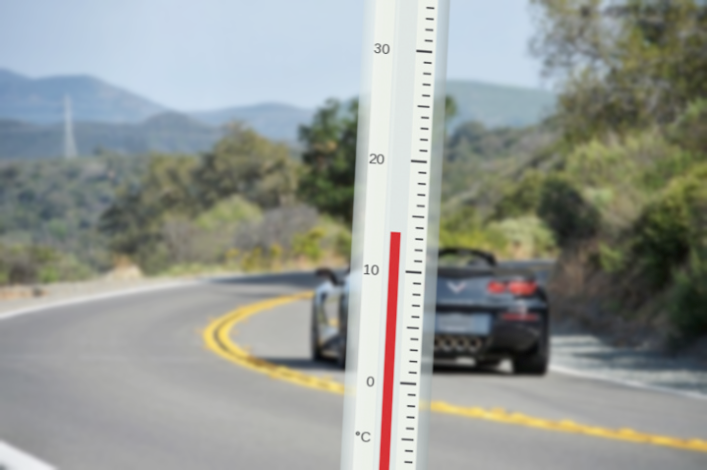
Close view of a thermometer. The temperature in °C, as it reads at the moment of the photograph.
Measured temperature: 13.5 °C
